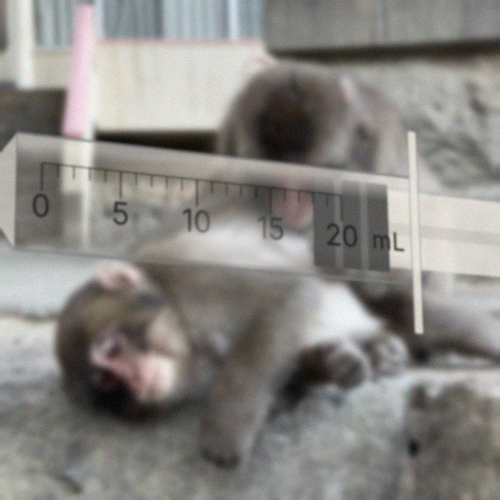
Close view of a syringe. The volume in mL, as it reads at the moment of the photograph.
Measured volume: 18 mL
